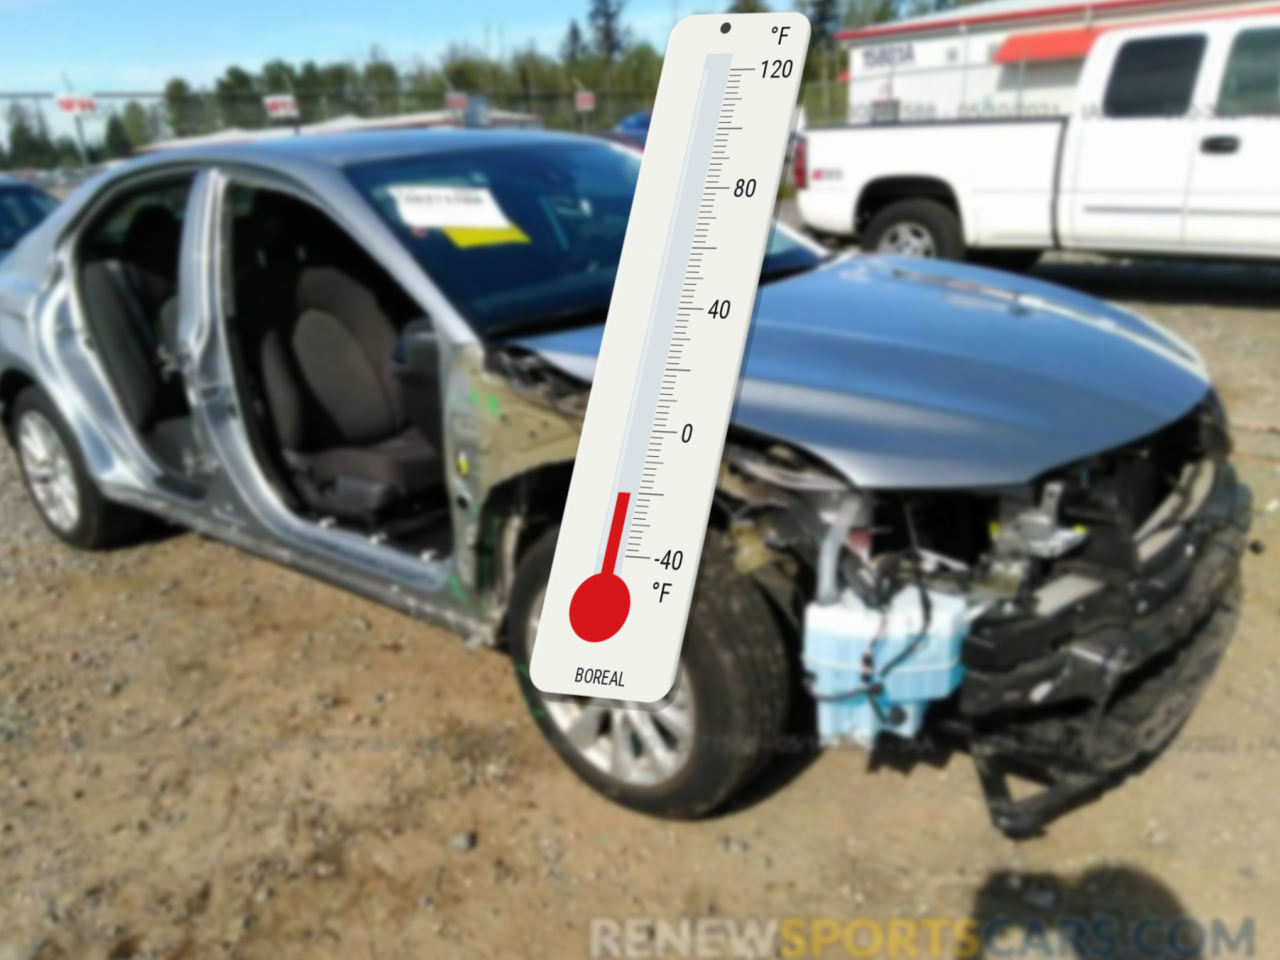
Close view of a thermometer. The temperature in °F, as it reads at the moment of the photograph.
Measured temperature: -20 °F
